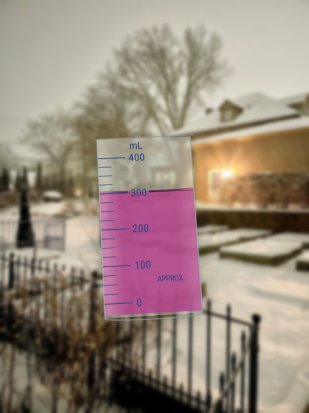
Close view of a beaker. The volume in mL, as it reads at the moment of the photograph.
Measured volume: 300 mL
